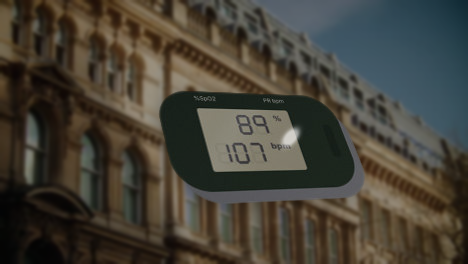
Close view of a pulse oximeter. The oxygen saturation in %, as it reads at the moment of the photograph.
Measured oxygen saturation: 89 %
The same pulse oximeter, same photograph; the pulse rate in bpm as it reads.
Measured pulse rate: 107 bpm
